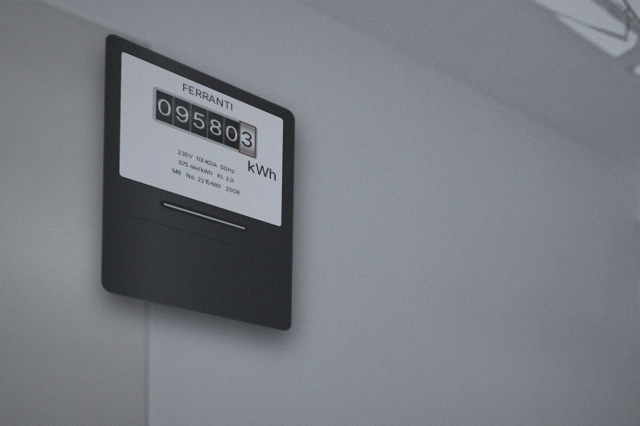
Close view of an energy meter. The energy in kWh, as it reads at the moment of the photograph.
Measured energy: 9580.3 kWh
